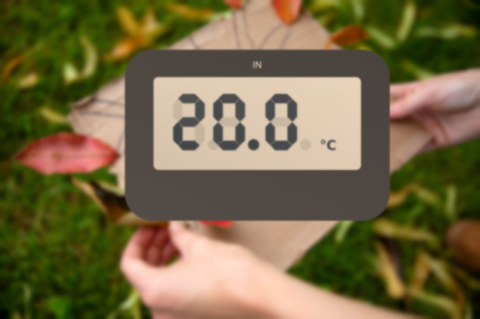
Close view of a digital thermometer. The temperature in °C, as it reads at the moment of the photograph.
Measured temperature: 20.0 °C
